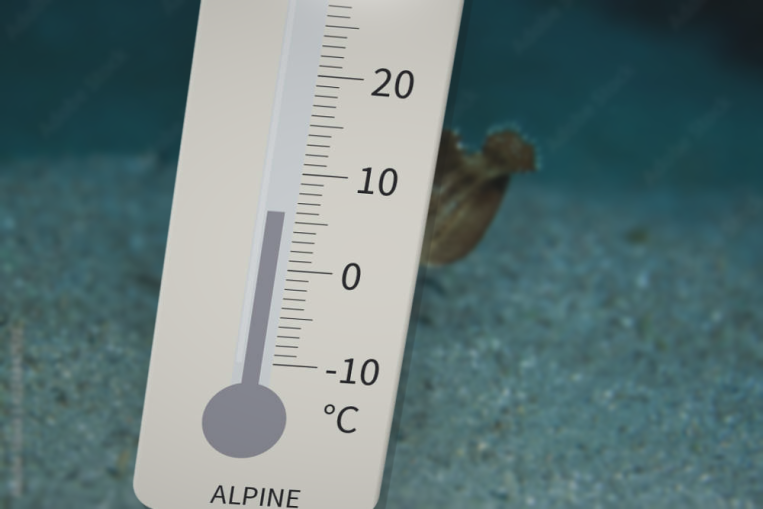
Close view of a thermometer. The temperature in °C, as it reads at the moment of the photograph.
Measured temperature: 6 °C
